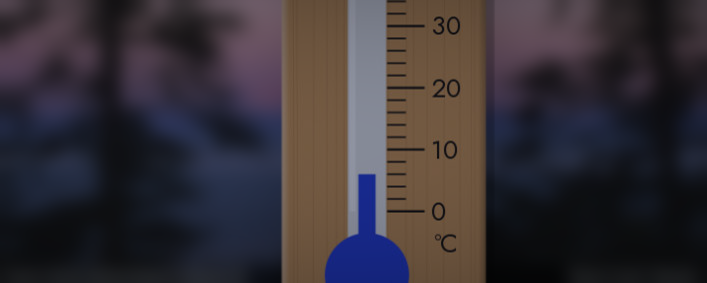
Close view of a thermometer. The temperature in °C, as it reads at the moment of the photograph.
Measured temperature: 6 °C
